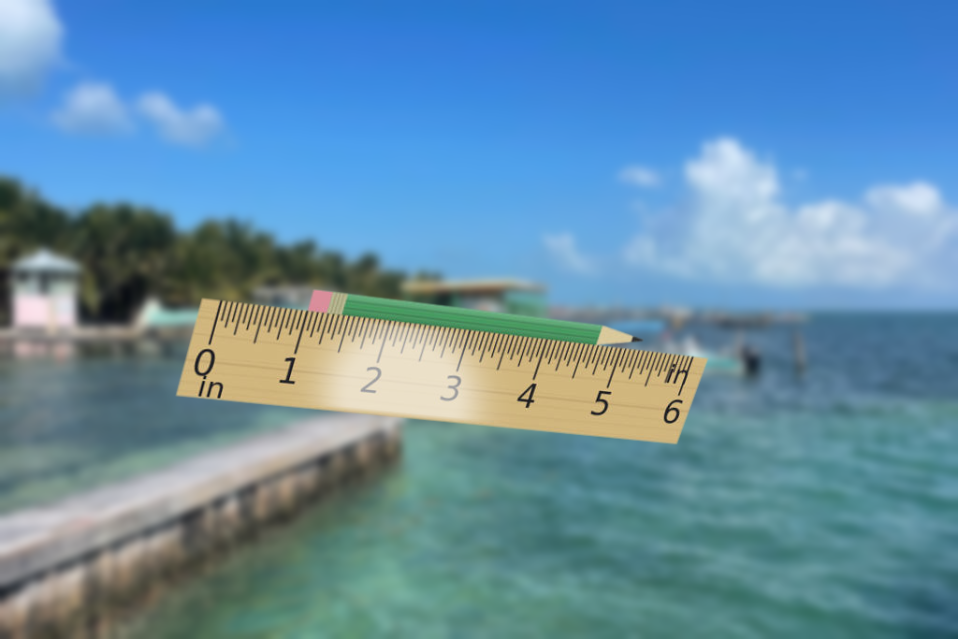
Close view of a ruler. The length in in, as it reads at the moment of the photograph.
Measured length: 4.25 in
